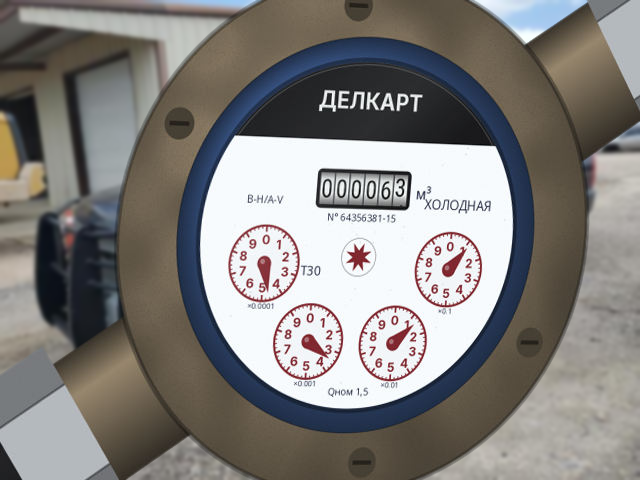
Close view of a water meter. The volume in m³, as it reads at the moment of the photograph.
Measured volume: 63.1134 m³
